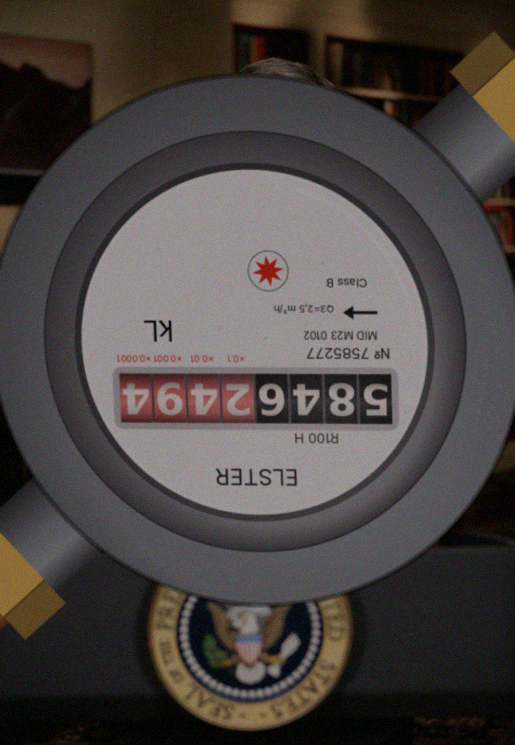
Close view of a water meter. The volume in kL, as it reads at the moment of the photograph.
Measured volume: 5846.2494 kL
